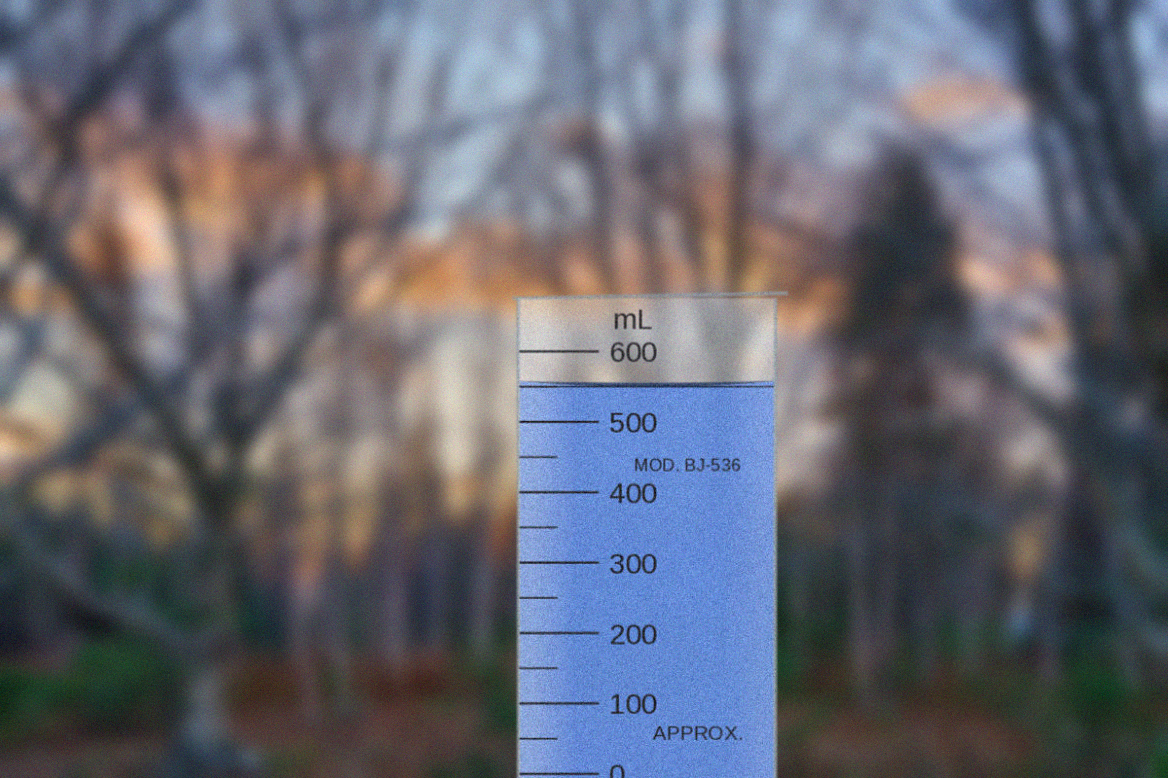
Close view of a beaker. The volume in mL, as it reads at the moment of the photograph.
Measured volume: 550 mL
